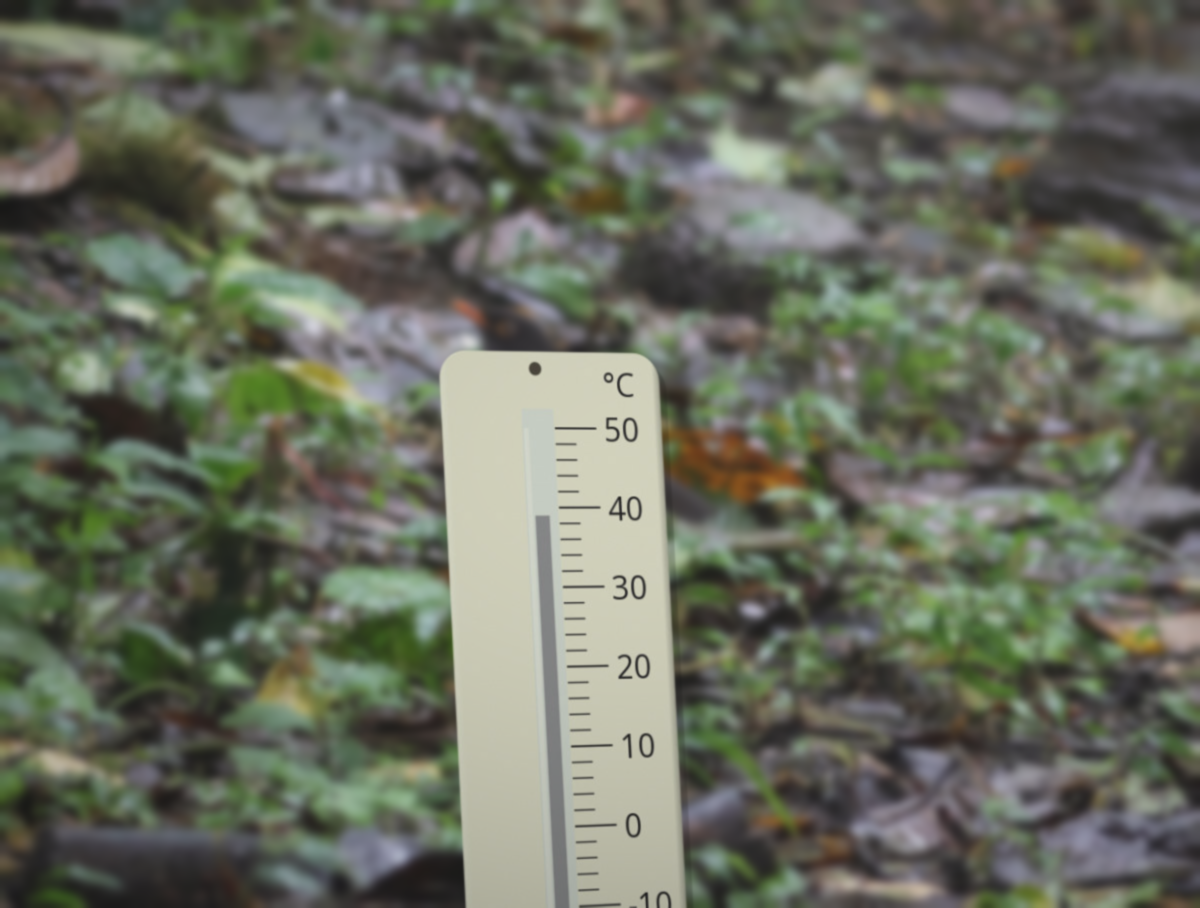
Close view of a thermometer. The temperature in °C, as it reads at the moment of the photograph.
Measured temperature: 39 °C
